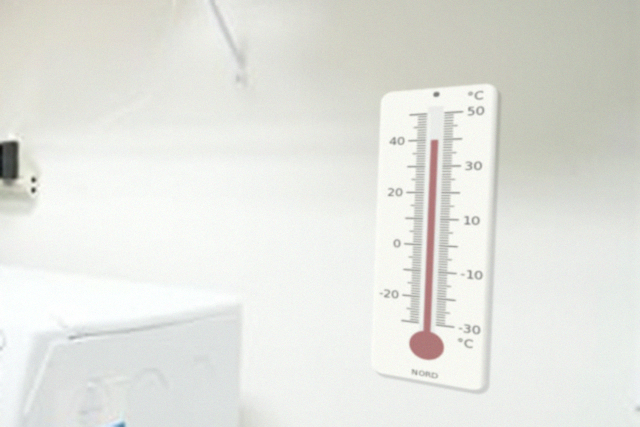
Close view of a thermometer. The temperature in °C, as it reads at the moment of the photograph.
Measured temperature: 40 °C
